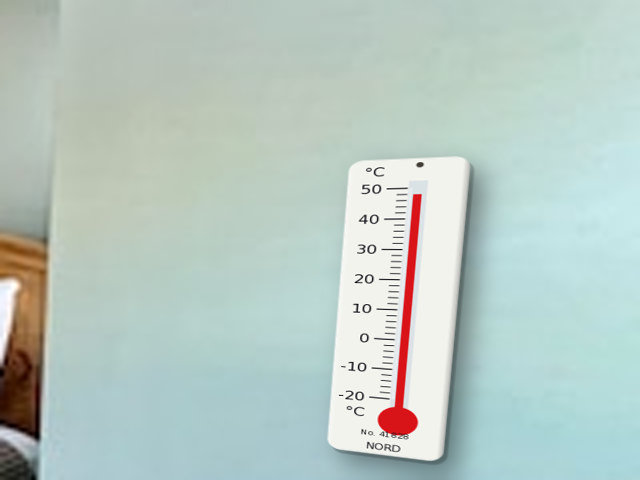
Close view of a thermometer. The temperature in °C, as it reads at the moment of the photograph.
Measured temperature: 48 °C
